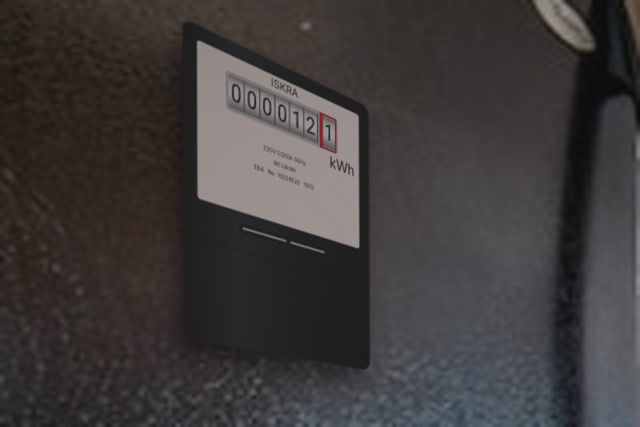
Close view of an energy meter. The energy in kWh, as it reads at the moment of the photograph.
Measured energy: 12.1 kWh
